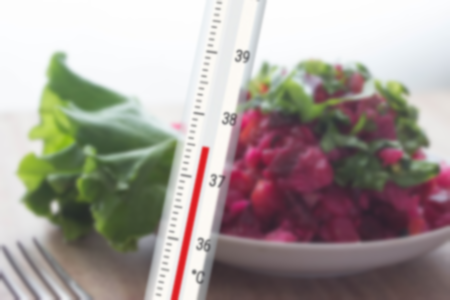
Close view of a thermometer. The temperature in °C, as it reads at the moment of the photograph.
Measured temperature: 37.5 °C
